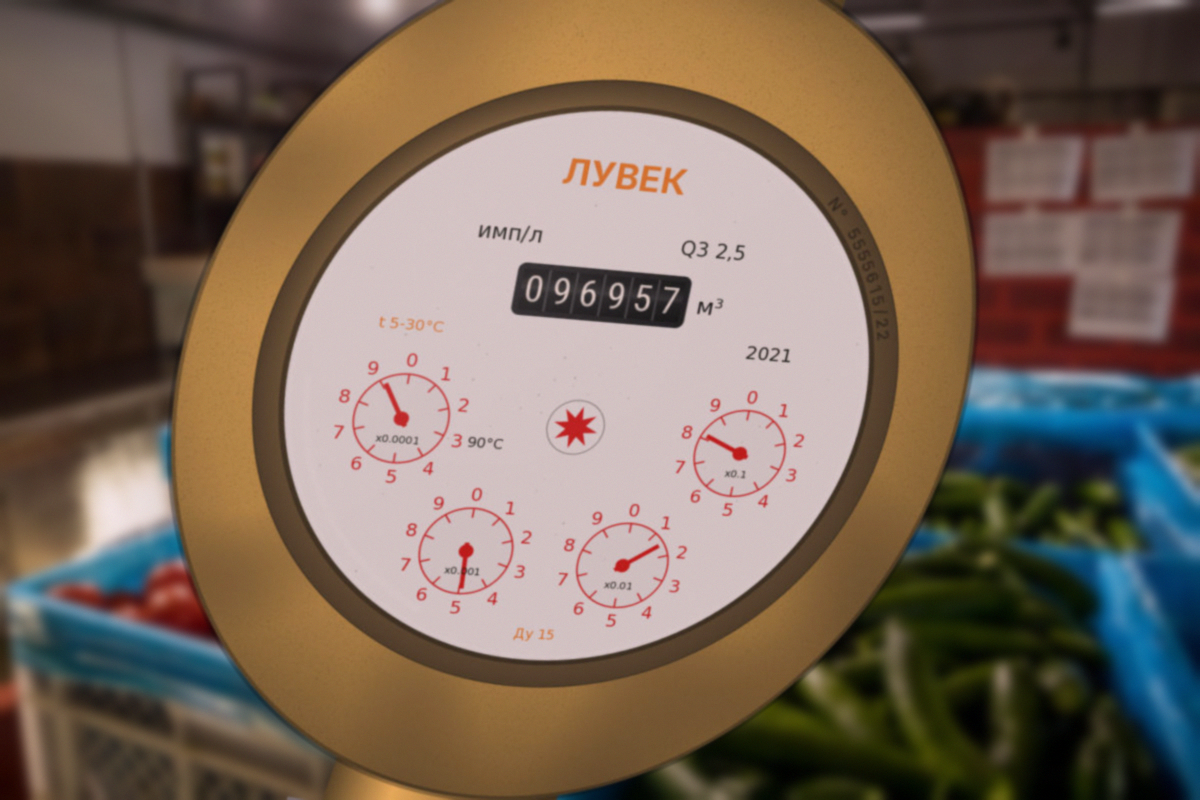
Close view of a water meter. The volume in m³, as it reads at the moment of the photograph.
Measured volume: 96957.8149 m³
